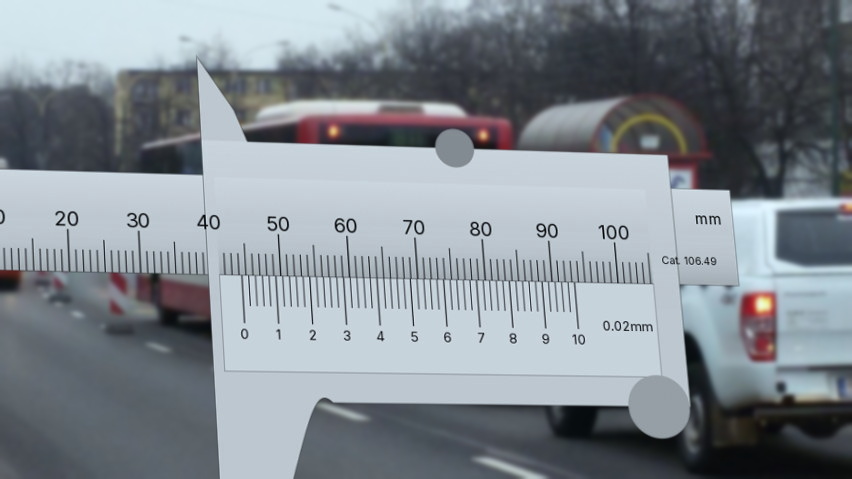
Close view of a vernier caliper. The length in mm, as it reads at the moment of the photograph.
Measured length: 44.4 mm
